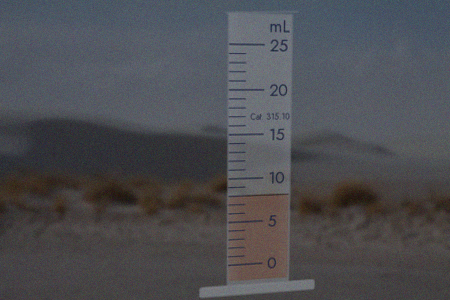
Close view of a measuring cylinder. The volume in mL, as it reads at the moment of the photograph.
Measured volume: 8 mL
